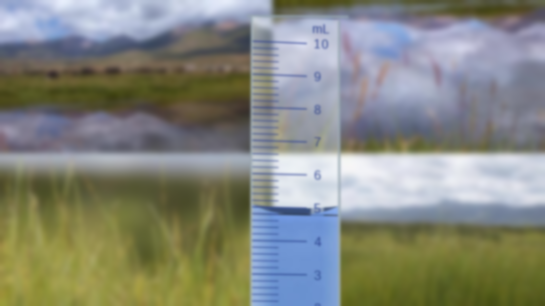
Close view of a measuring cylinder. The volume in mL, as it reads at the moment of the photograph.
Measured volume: 4.8 mL
